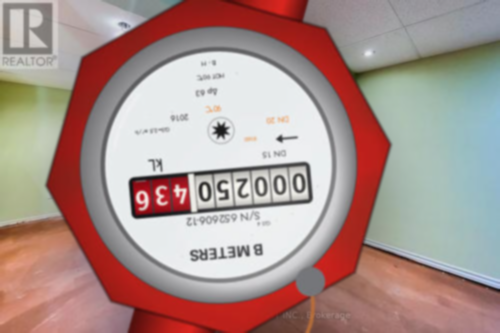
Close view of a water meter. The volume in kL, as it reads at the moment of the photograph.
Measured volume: 250.436 kL
